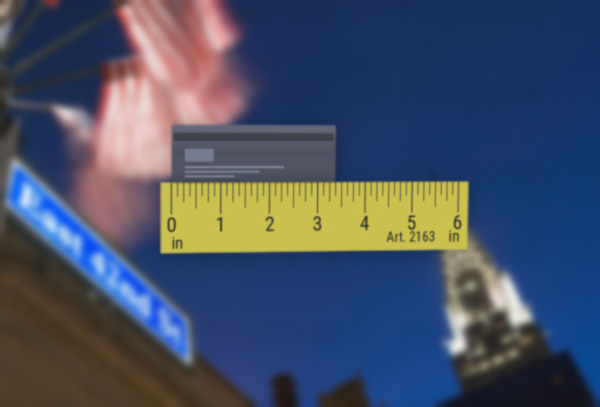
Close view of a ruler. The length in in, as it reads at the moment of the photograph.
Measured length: 3.375 in
